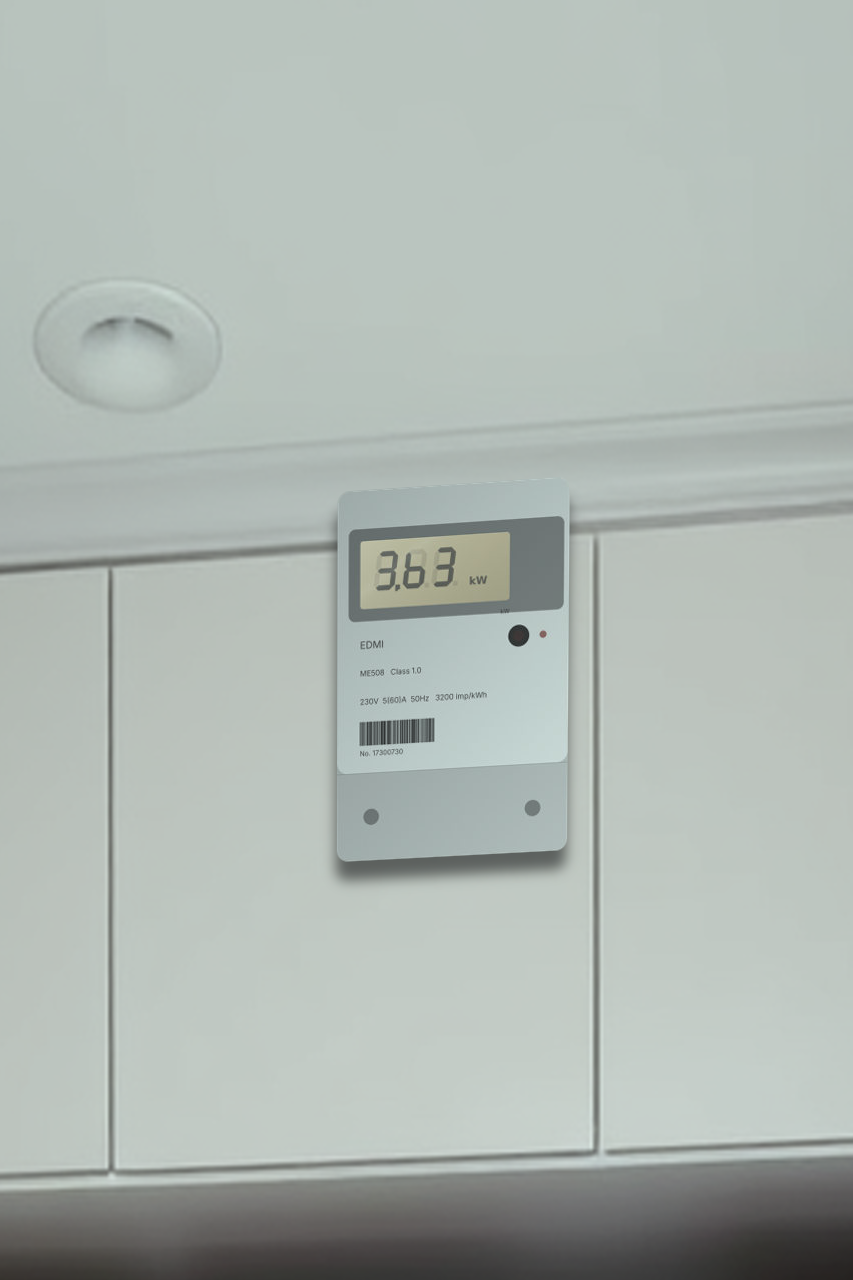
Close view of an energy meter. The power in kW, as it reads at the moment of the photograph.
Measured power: 3.63 kW
